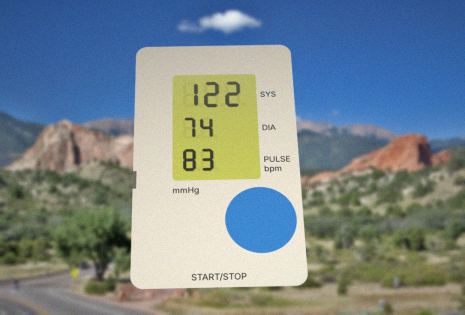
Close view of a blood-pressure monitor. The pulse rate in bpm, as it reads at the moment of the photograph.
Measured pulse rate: 83 bpm
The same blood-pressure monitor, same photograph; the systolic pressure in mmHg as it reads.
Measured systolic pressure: 122 mmHg
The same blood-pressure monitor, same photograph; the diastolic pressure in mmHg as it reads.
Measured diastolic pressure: 74 mmHg
